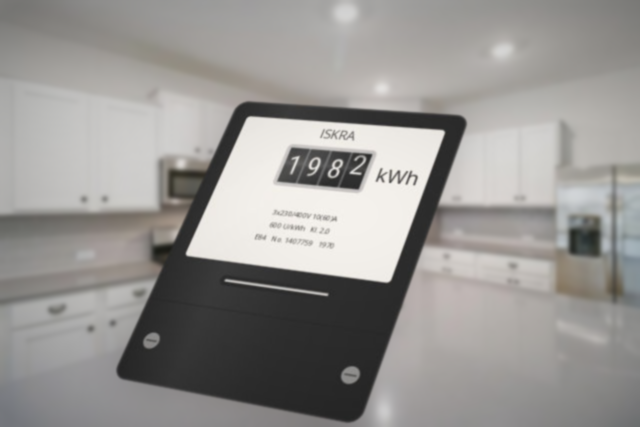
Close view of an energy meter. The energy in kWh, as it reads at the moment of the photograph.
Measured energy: 1982 kWh
